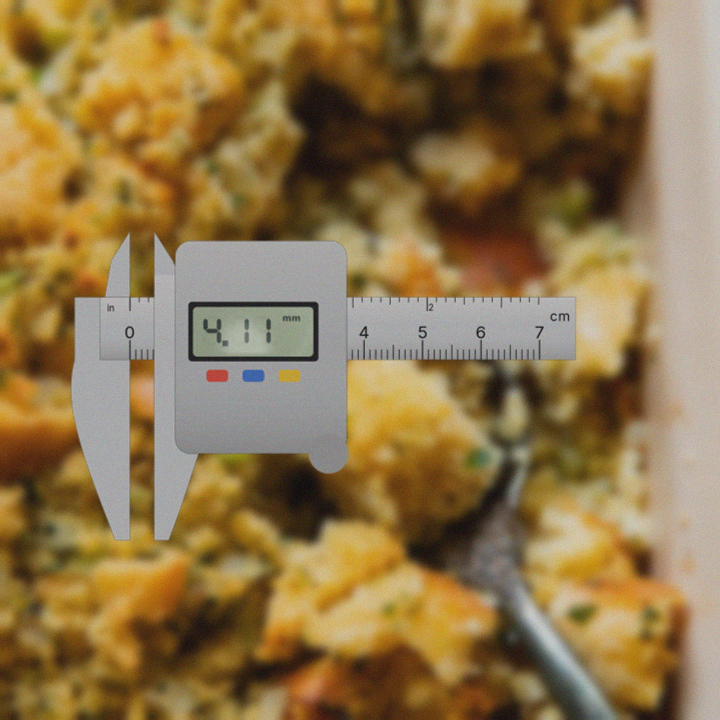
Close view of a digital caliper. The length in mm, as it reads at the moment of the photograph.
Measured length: 4.11 mm
